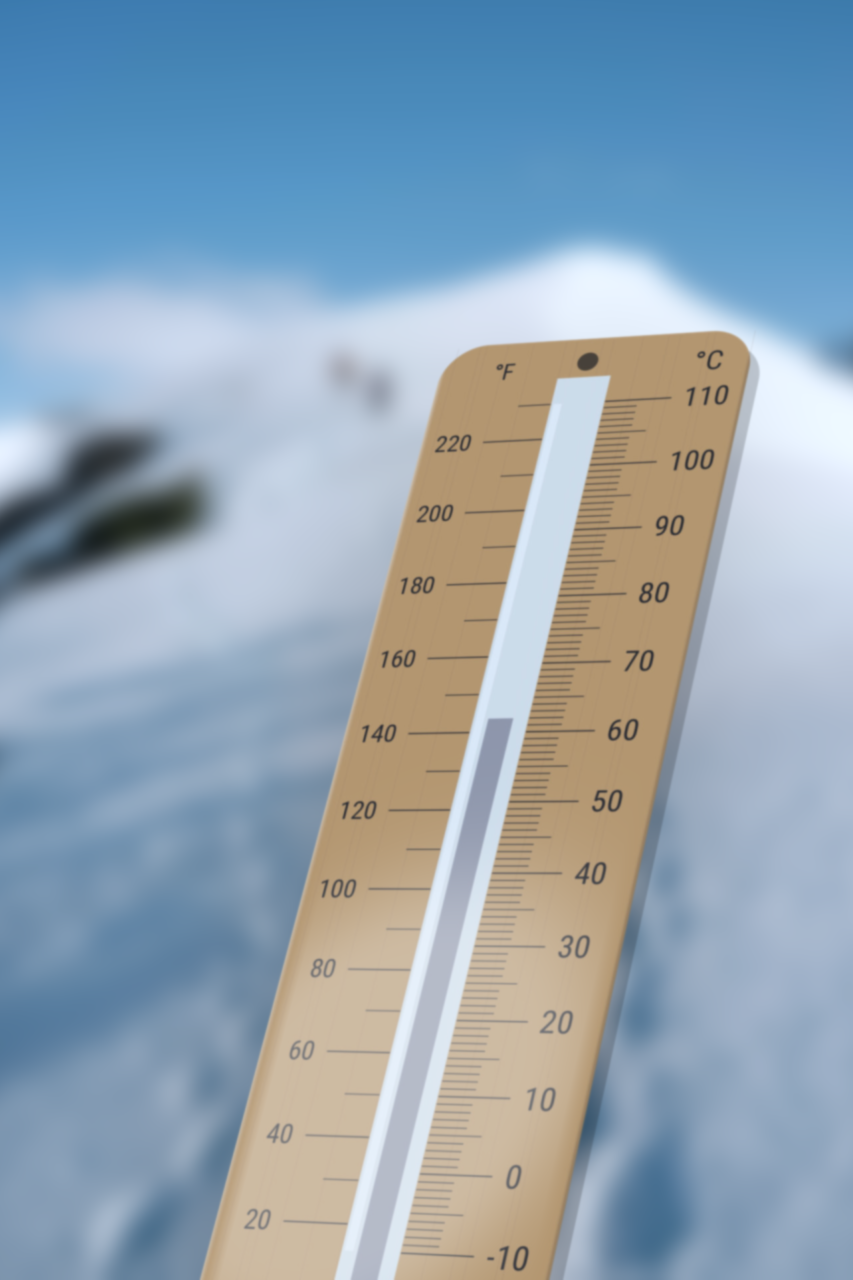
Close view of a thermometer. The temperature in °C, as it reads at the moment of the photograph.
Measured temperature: 62 °C
